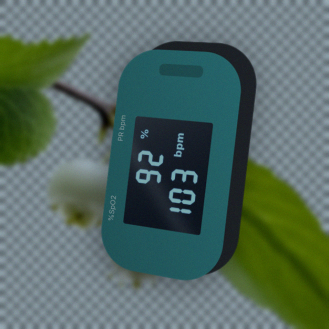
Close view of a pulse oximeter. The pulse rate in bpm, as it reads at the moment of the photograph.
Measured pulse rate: 103 bpm
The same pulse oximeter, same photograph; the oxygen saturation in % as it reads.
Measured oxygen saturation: 92 %
